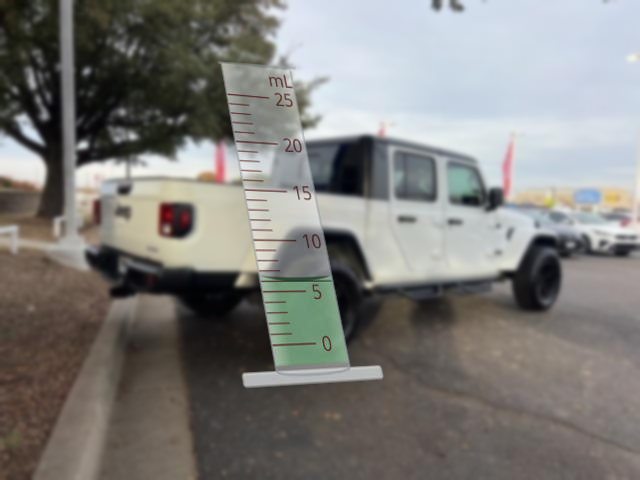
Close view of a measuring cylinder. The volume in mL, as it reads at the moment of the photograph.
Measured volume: 6 mL
